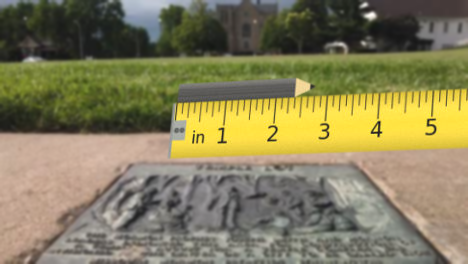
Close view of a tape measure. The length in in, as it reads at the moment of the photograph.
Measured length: 2.75 in
